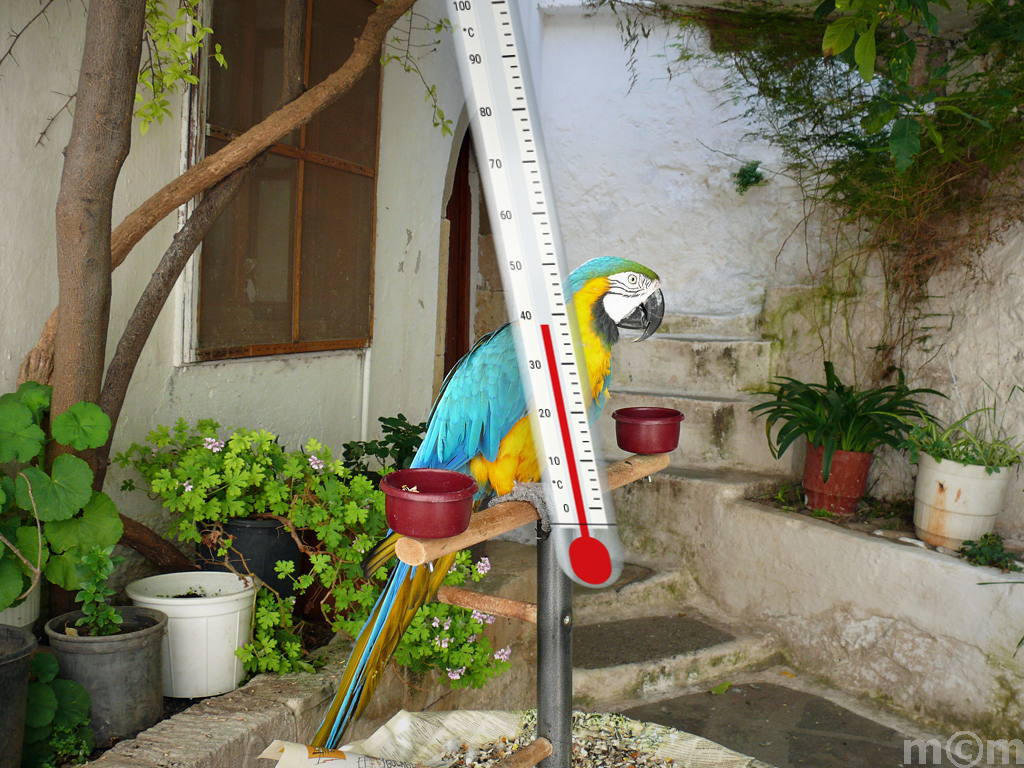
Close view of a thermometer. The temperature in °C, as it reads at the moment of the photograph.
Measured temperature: 38 °C
